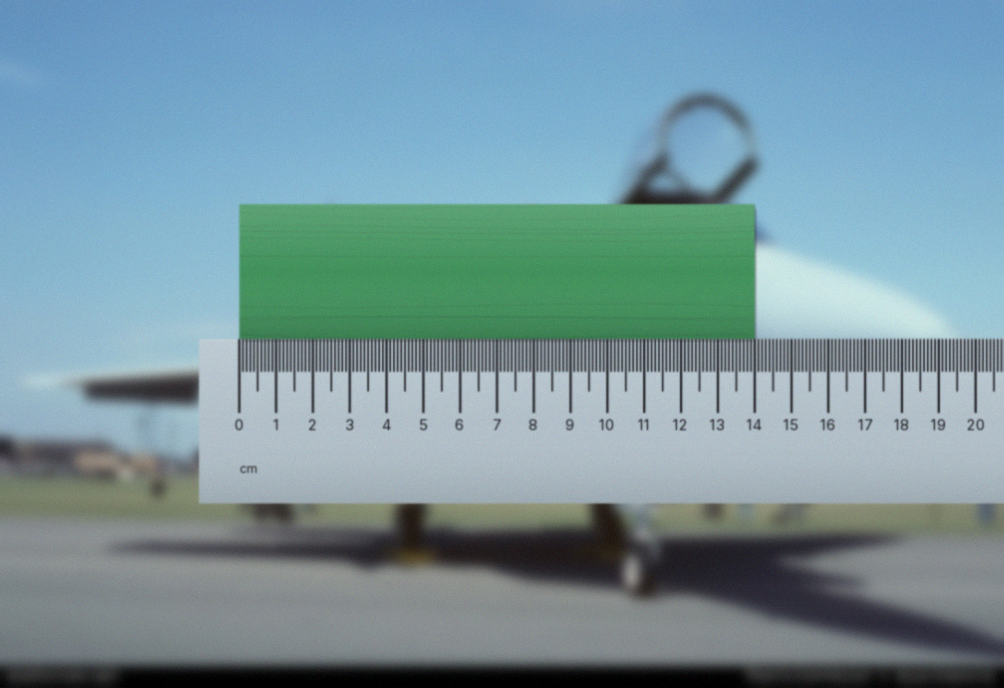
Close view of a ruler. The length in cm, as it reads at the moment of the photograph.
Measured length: 14 cm
